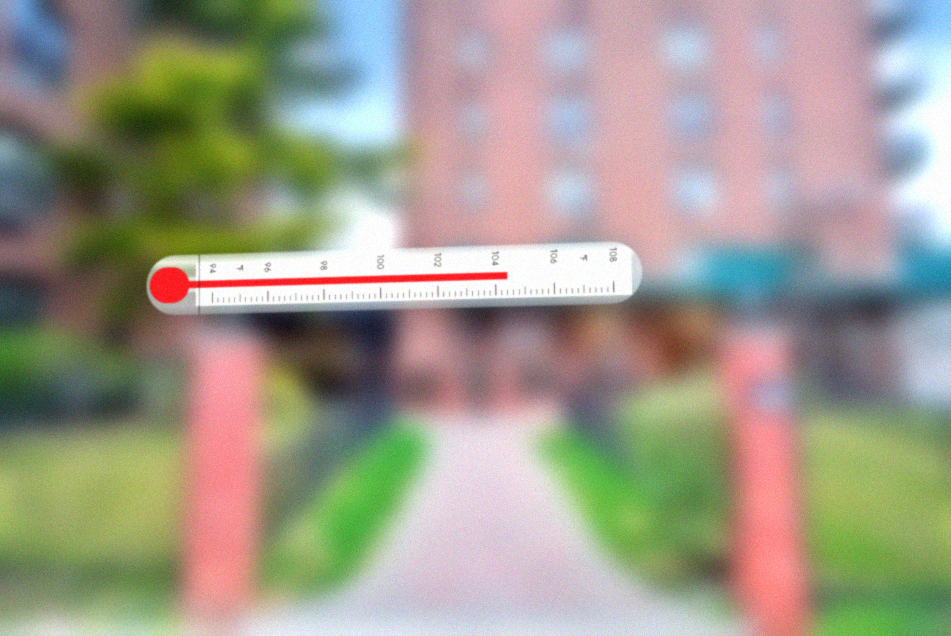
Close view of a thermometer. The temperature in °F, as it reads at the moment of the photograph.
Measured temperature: 104.4 °F
